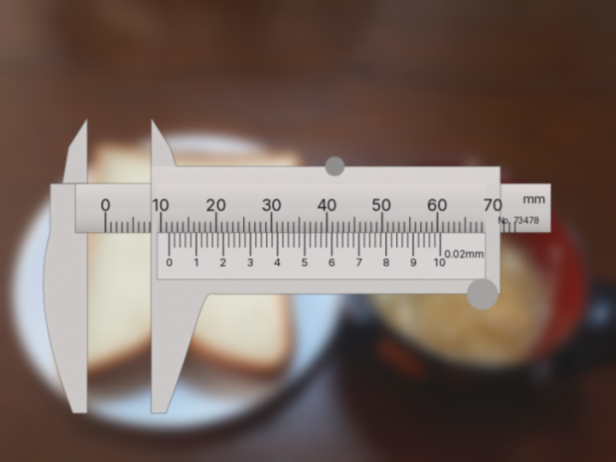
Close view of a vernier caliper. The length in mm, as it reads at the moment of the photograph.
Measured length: 11.5 mm
